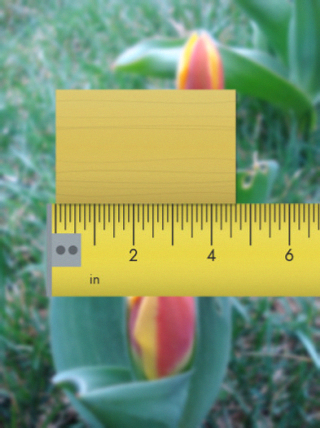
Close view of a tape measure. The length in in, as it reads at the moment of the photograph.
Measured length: 4.625 in
